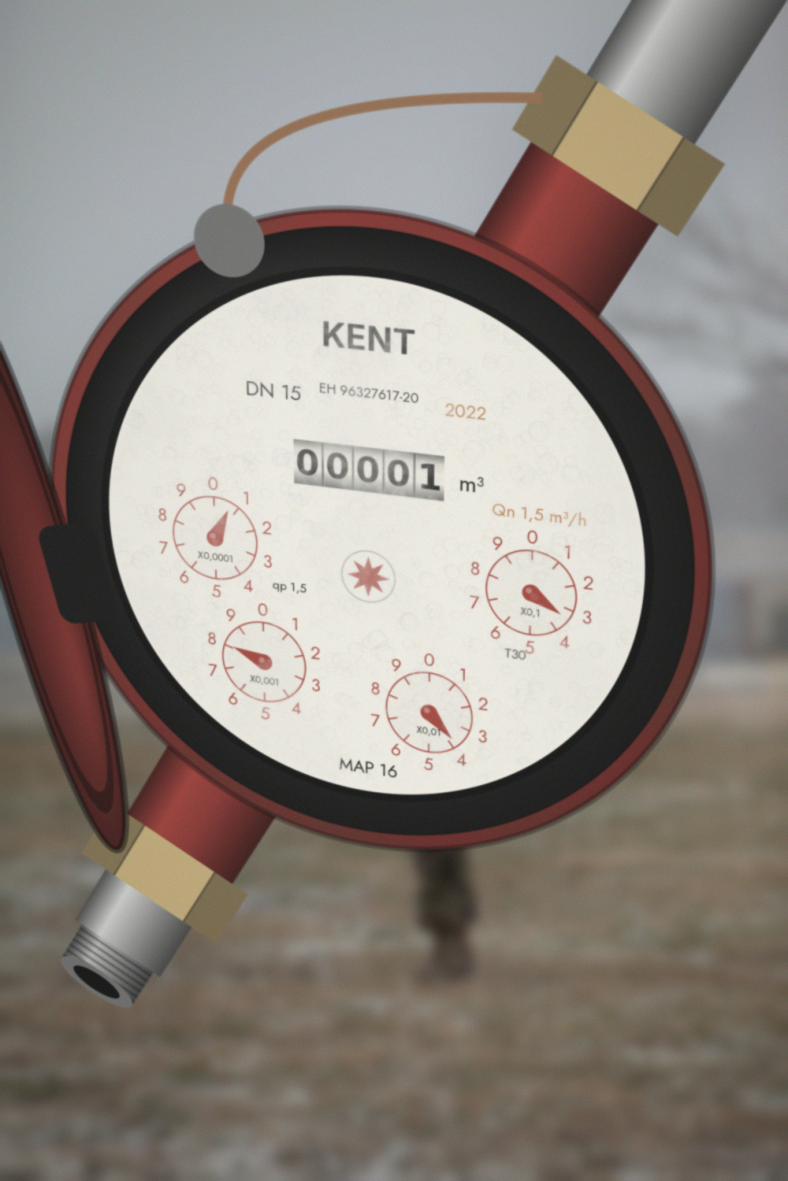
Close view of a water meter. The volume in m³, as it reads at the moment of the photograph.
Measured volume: 1.3380 m³
